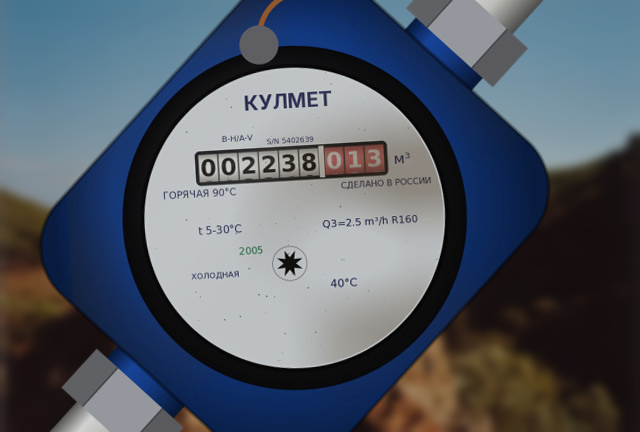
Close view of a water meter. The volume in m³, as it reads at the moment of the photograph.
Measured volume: 2238.013 m³
